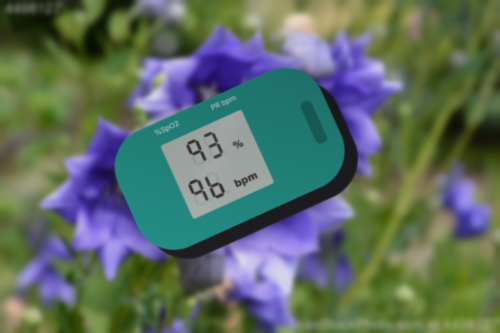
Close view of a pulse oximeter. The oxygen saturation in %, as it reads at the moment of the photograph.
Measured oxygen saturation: 93 %
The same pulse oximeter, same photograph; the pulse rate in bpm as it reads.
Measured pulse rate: 96 bpm
